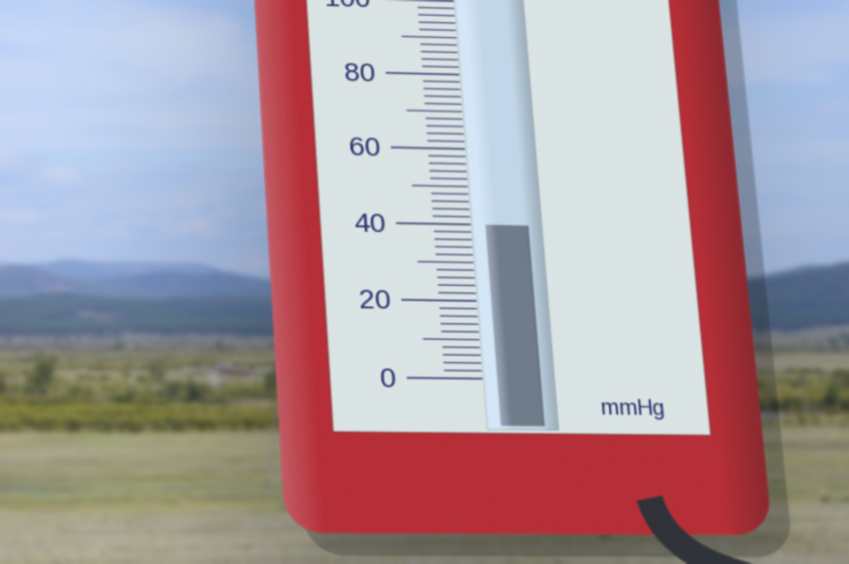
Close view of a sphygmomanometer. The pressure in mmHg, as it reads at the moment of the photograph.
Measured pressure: 40 mmHg
